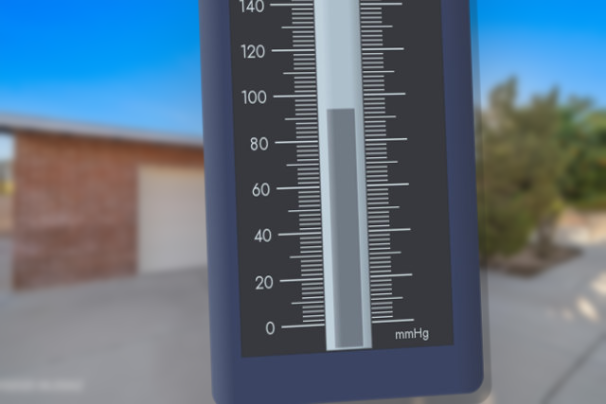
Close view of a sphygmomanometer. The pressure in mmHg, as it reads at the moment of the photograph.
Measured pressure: 94 mmHg
